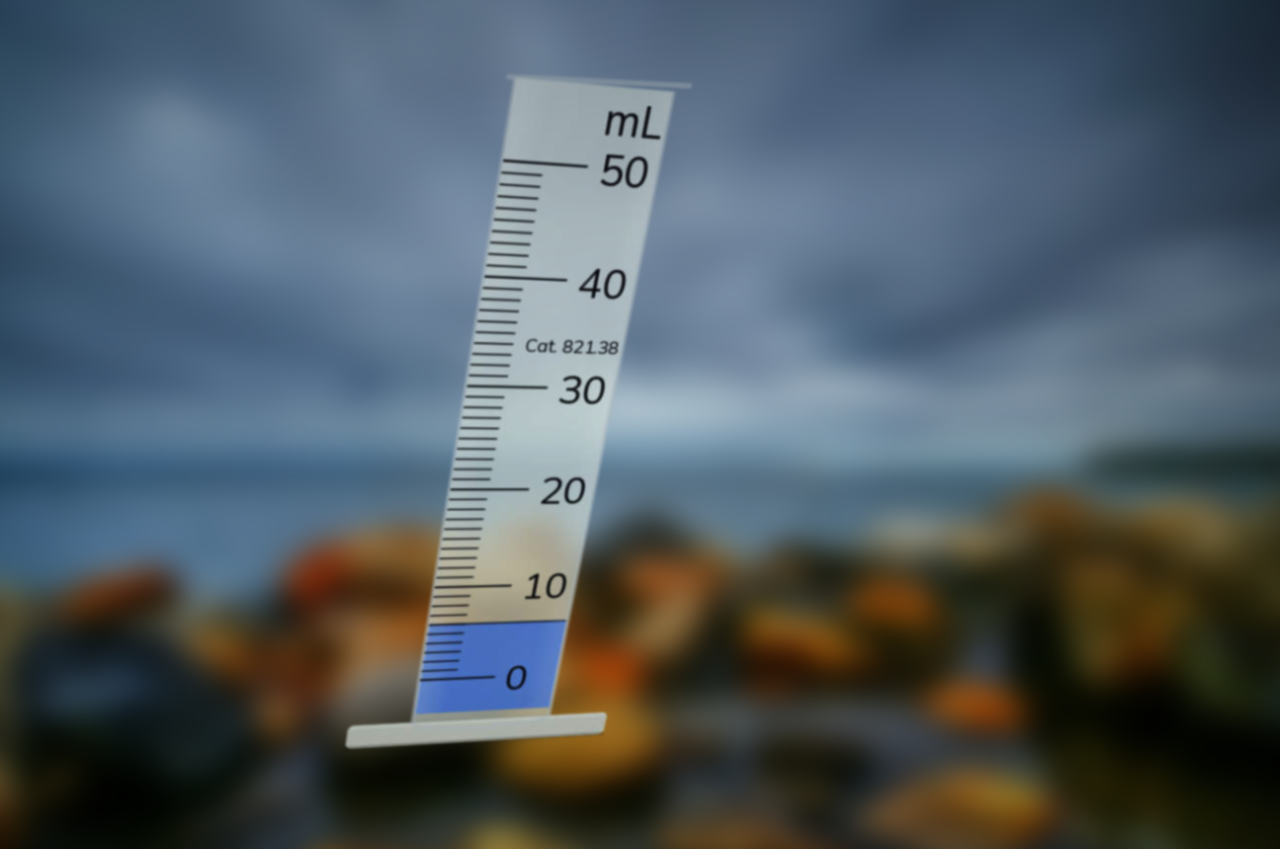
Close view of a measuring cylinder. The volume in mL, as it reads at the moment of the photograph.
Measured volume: 6 mL
